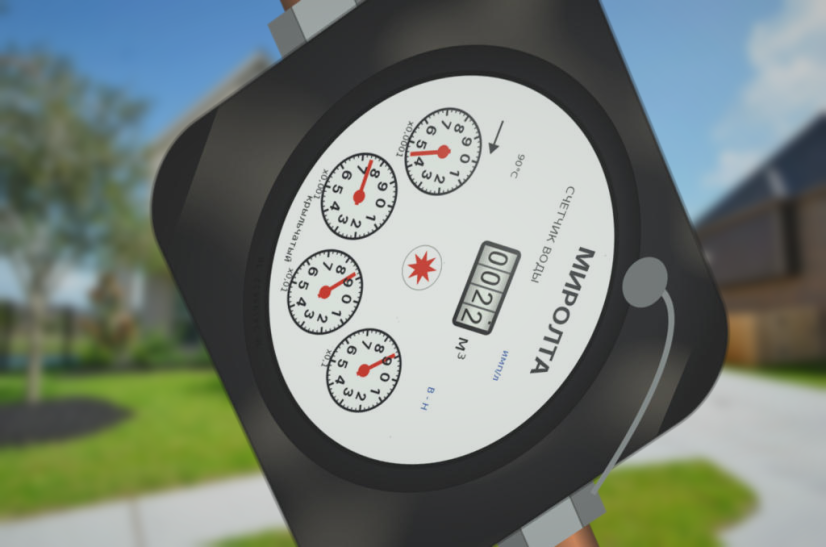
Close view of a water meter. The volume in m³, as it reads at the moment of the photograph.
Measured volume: 21.8874 m³
